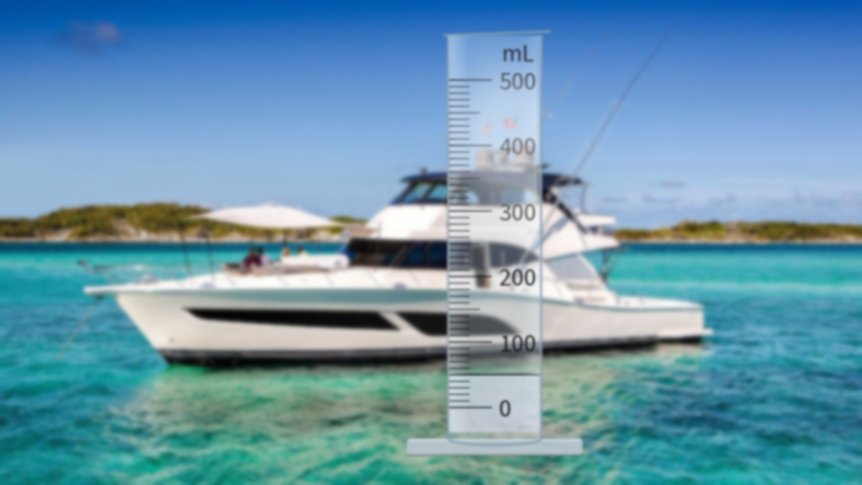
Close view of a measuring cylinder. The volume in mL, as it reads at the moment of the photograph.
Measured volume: 50 mL
